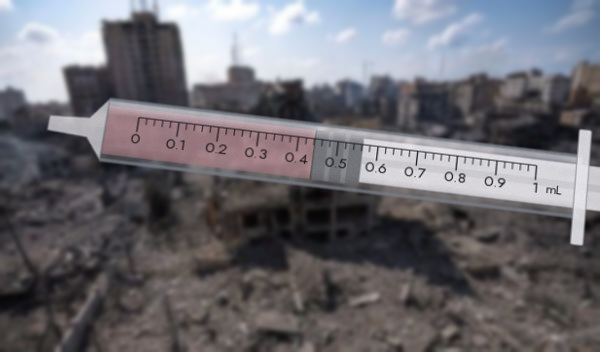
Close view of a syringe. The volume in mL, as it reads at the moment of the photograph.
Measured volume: 0.44 mL
